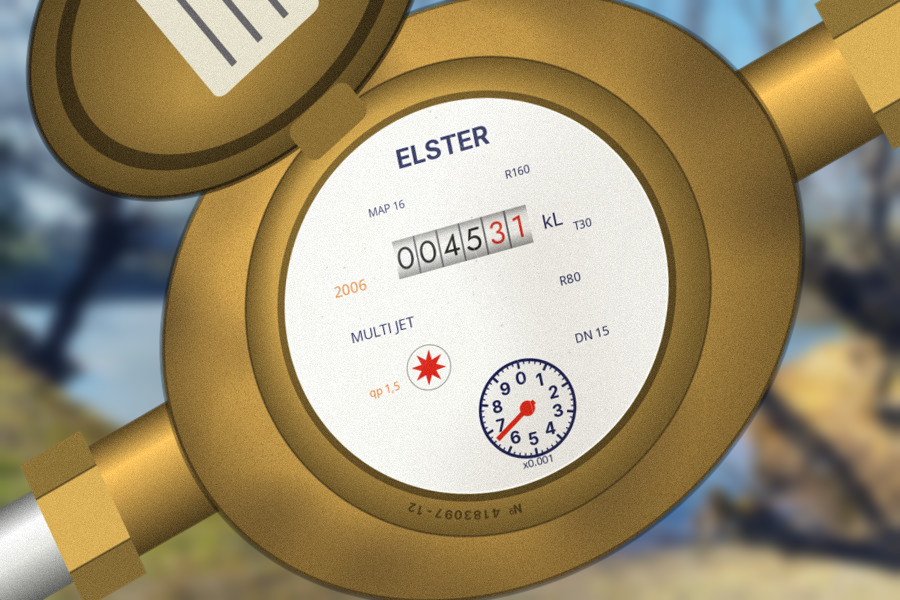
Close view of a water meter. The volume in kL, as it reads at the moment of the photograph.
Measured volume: 45.316 kL
